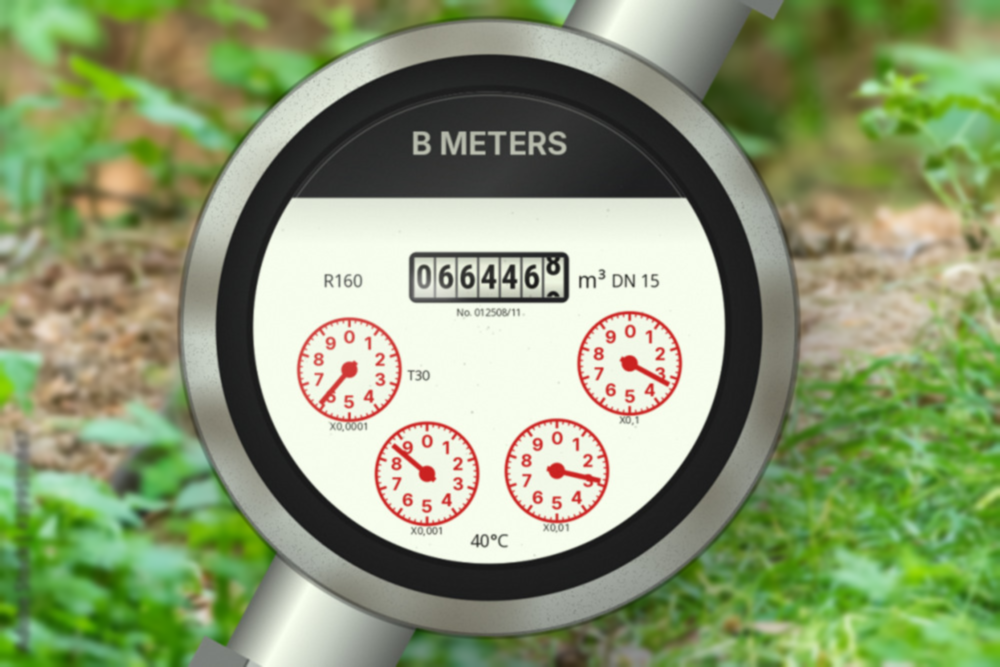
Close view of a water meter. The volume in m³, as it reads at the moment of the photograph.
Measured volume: 664468.3286 m³
